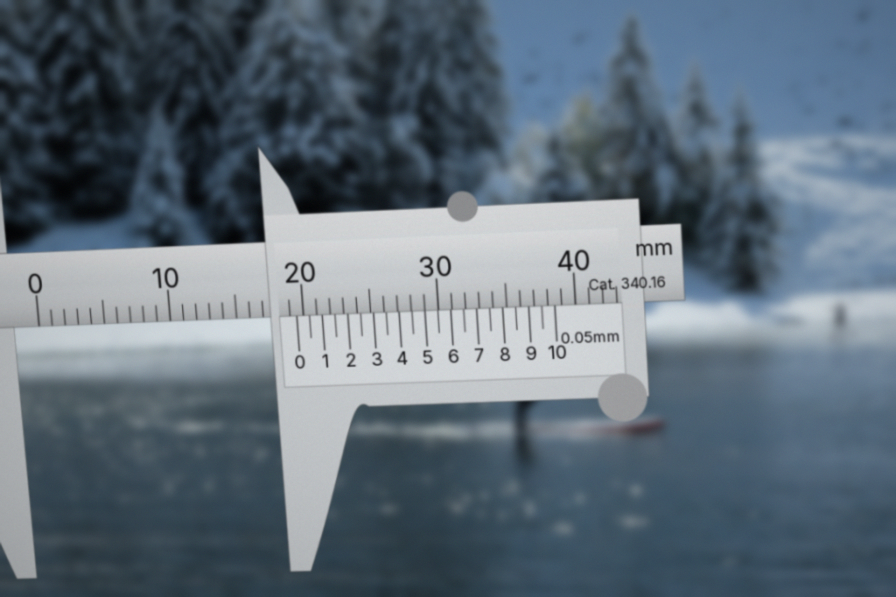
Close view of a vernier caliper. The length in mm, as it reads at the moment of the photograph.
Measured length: 19.5 mm
